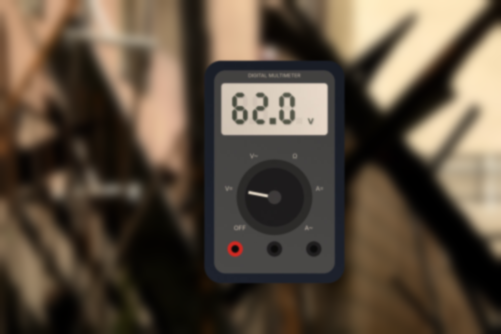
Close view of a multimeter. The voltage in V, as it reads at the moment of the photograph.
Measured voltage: 62.0 V
